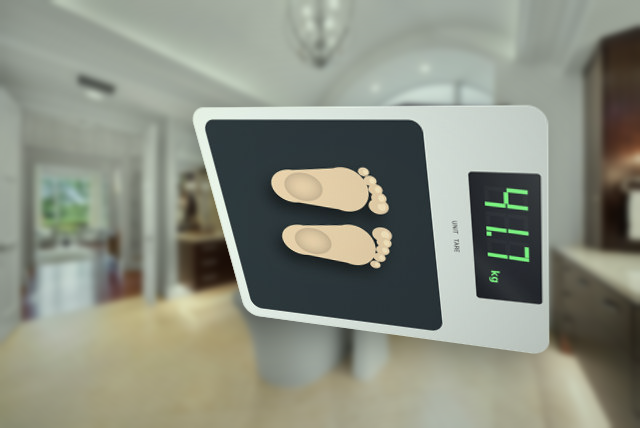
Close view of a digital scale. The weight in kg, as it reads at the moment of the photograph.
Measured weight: 41.7 kg
